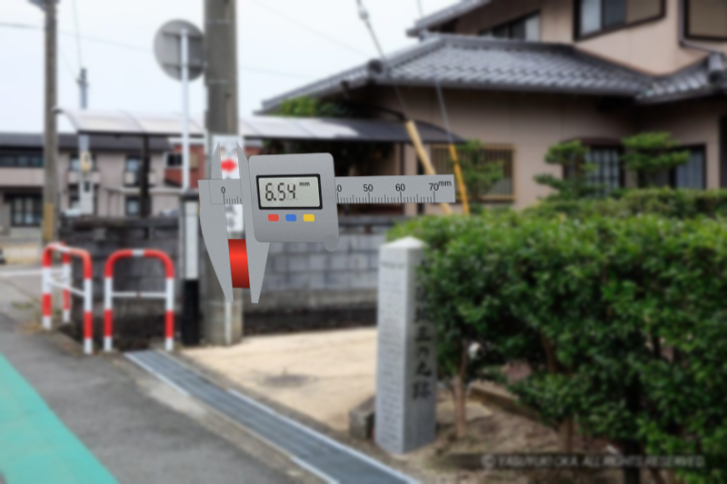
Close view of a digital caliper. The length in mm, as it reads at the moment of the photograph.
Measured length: 6.54 mm
